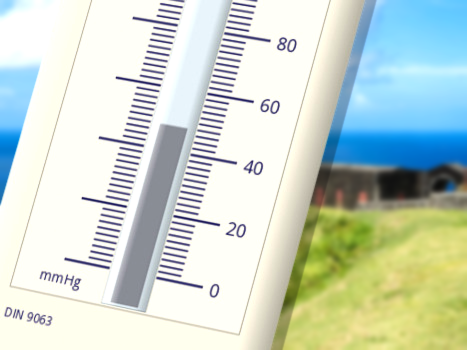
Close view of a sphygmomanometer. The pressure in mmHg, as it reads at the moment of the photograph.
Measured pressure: 48 mmHg
